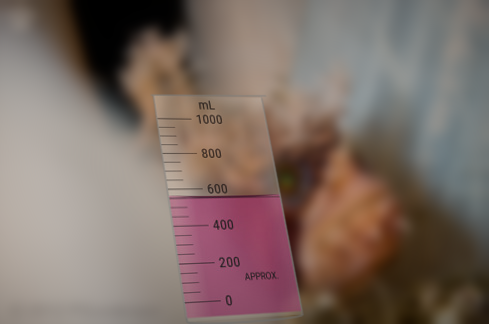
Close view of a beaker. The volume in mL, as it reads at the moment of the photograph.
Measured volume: 550 mL
